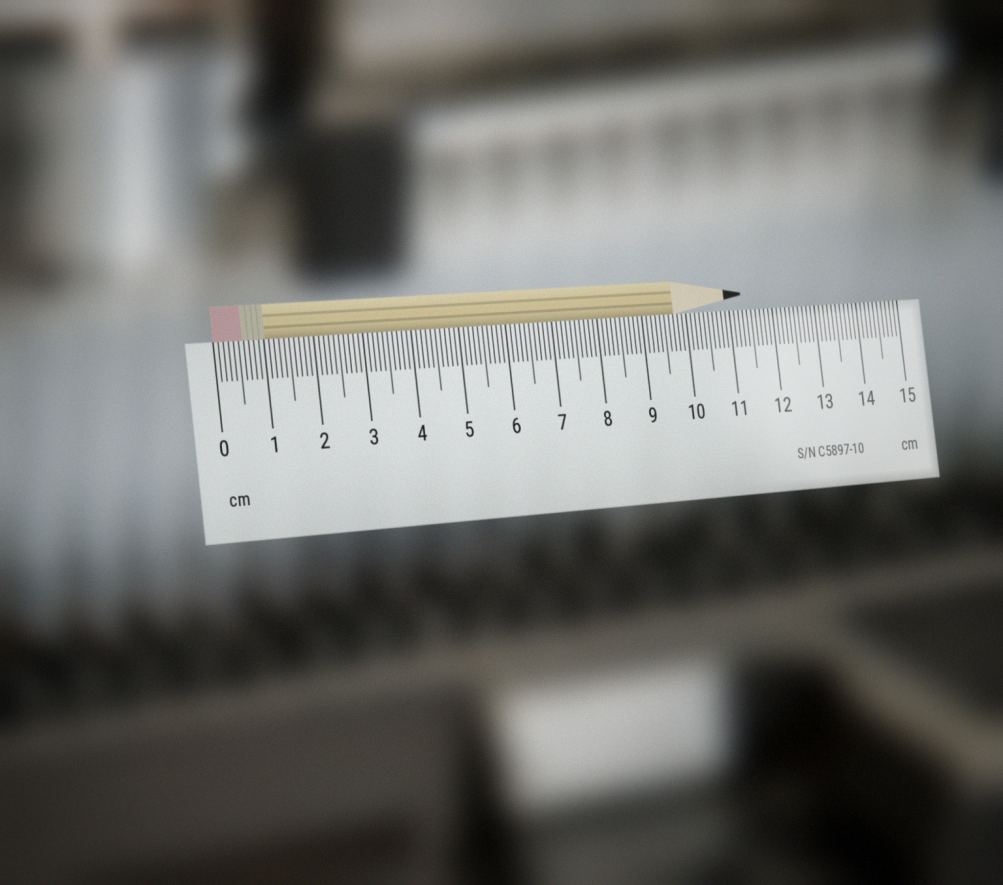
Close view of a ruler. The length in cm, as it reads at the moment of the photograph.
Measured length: 11.3 cm
